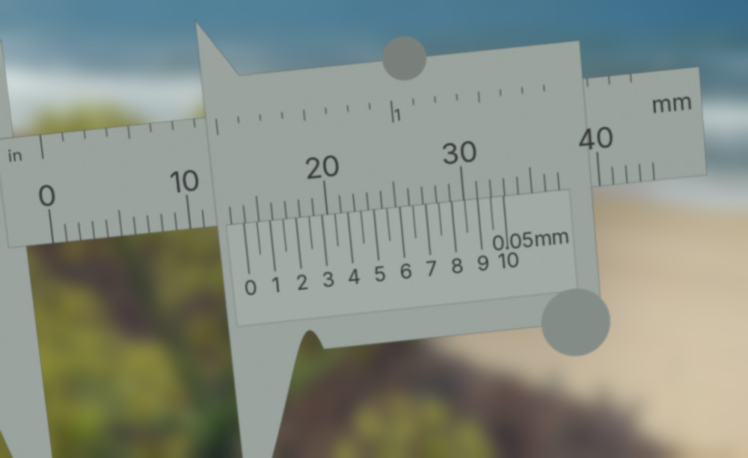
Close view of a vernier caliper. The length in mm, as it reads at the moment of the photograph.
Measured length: 13.9 mm
